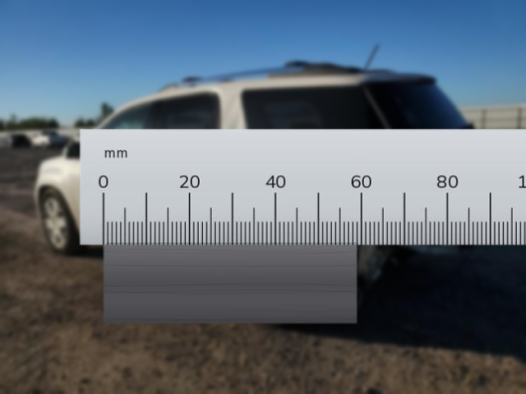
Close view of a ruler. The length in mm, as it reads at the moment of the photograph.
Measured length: 59 mm
